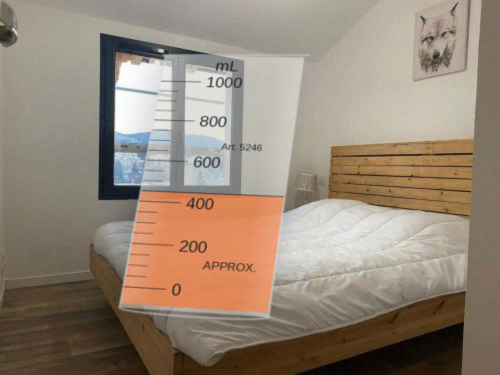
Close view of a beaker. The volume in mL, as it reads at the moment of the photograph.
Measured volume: 450 mL
